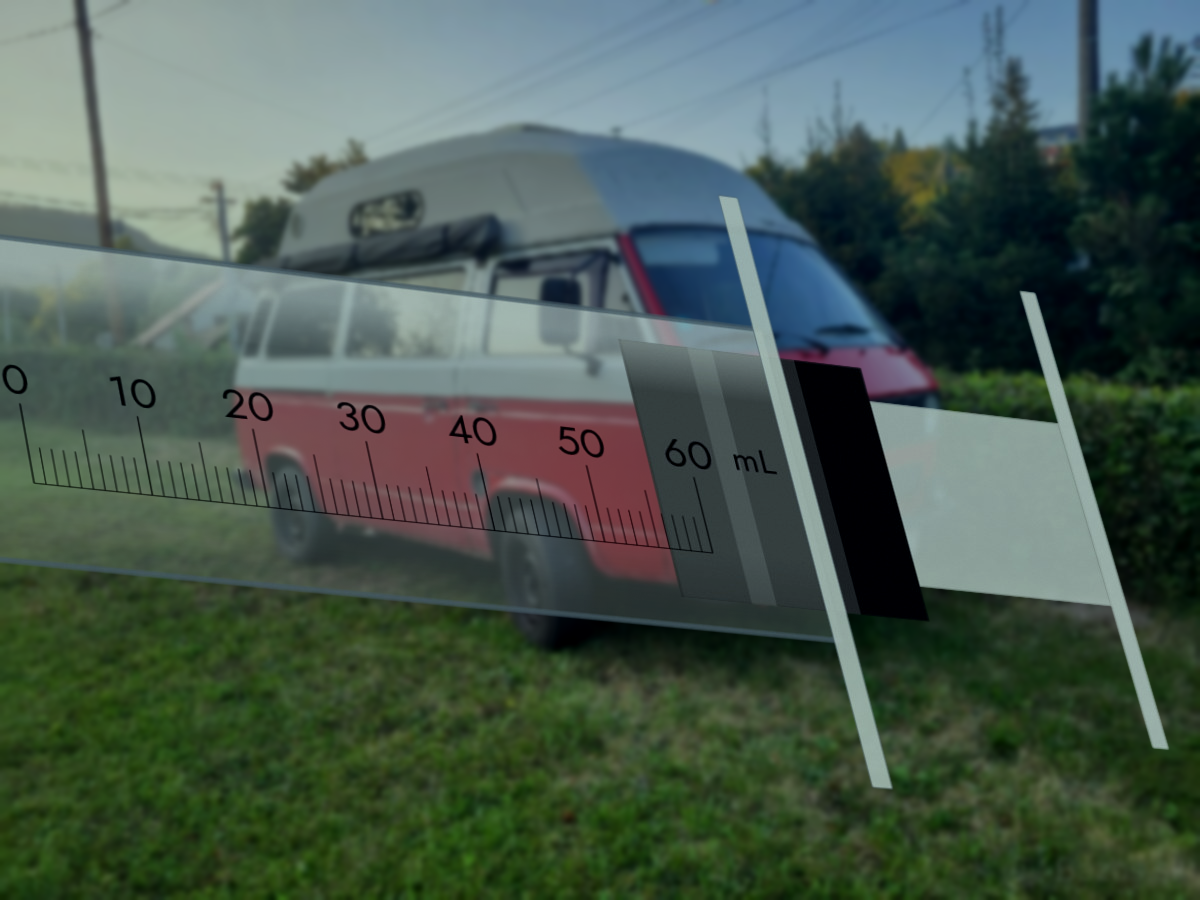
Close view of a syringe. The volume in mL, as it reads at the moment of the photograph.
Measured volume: 56 mL
